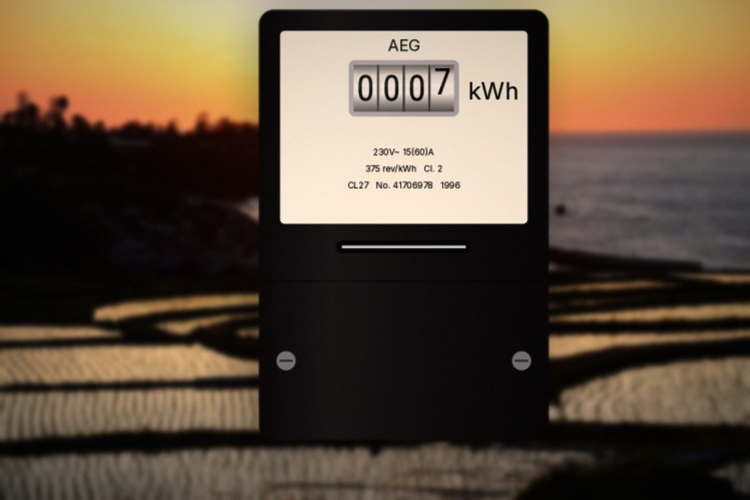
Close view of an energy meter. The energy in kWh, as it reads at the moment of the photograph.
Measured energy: 7 kWh
